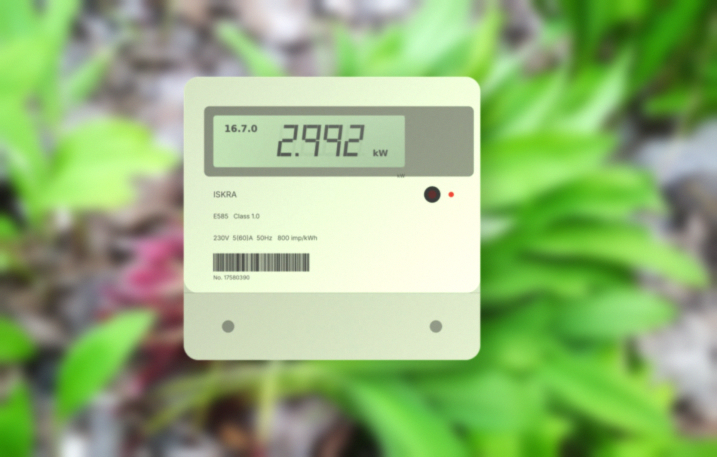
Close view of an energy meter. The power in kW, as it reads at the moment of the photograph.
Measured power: 2.992 kW
